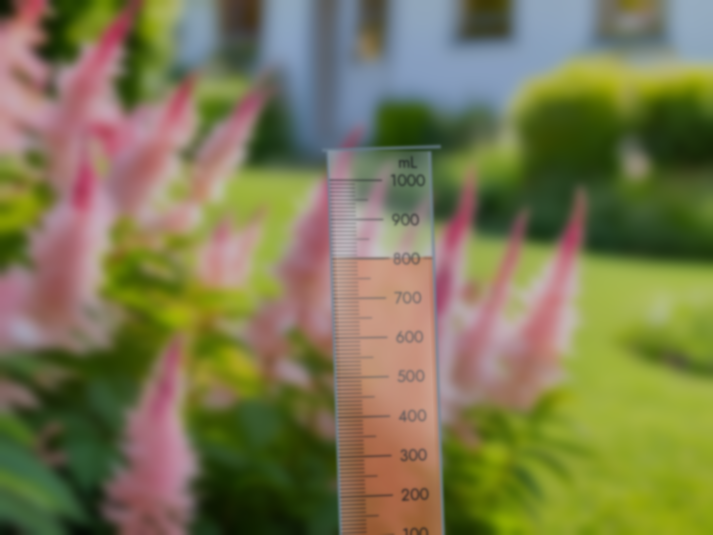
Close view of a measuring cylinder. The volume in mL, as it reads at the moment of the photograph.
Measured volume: 800 mL
